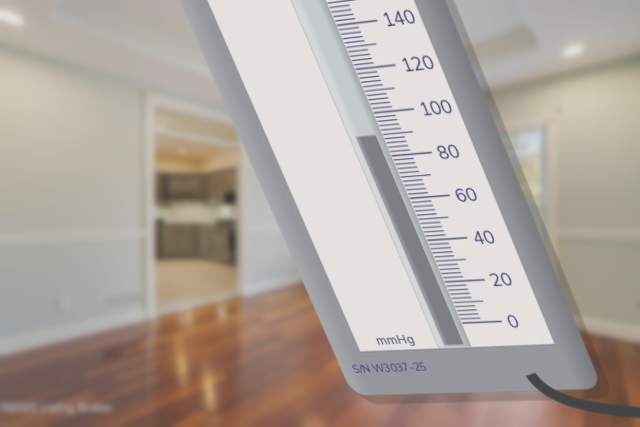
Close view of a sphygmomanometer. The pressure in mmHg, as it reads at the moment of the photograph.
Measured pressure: 90 mmHg
